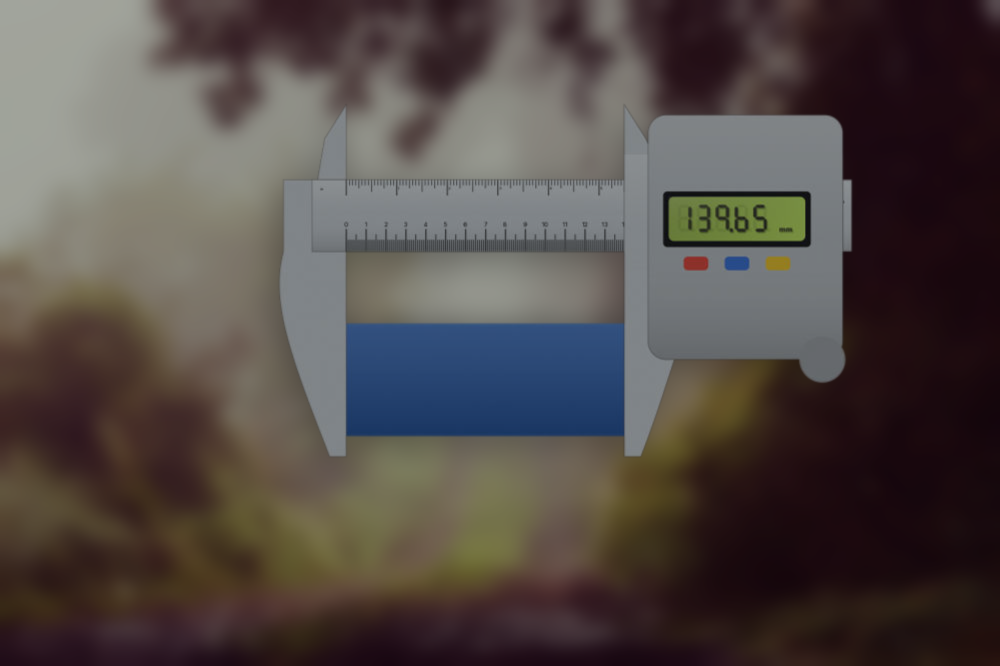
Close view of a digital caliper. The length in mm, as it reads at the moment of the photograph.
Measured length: 139.65 mm
